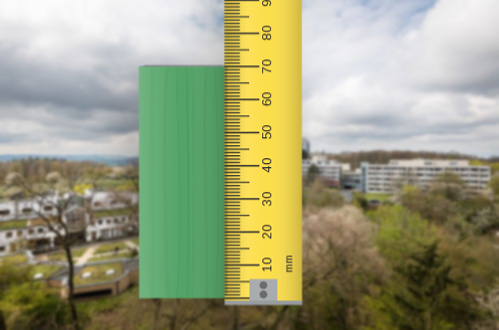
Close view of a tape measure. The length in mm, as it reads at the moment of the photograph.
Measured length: 70 mm
